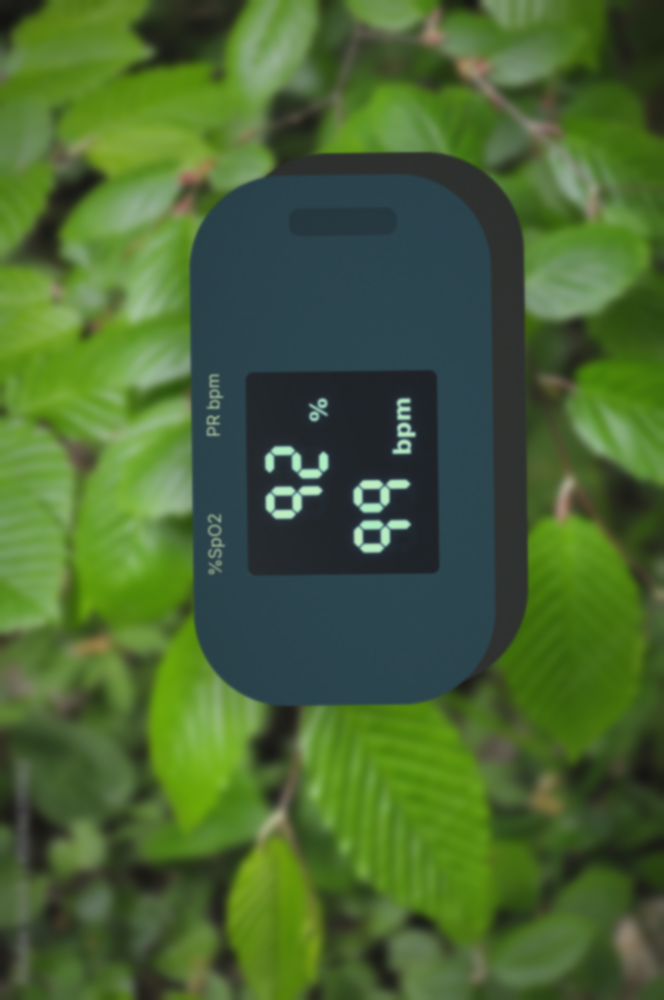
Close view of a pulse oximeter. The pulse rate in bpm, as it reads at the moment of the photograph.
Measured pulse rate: 99 bpm
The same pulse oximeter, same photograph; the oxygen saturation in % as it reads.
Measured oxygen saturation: 92 %
